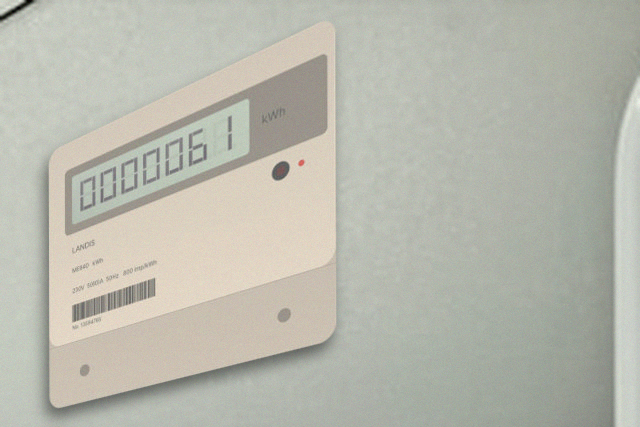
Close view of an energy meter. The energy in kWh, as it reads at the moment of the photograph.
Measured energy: 61 kWh
